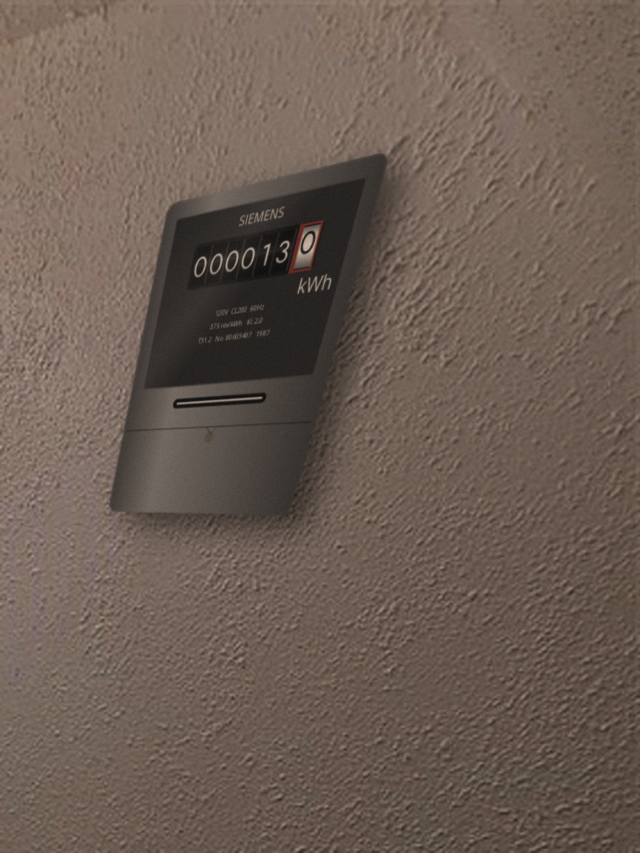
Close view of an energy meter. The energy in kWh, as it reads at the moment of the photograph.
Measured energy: 13.0 kWh
